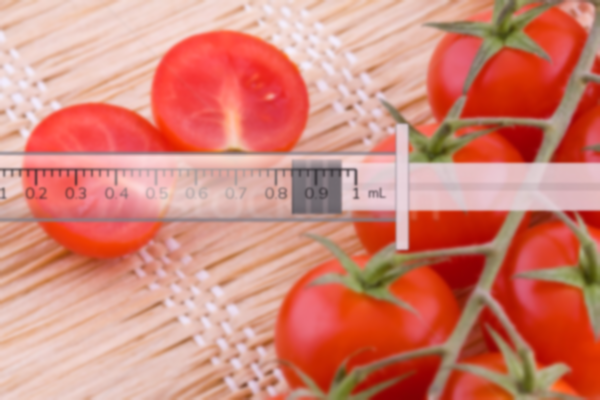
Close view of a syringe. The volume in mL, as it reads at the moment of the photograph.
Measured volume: 0.84 mL
